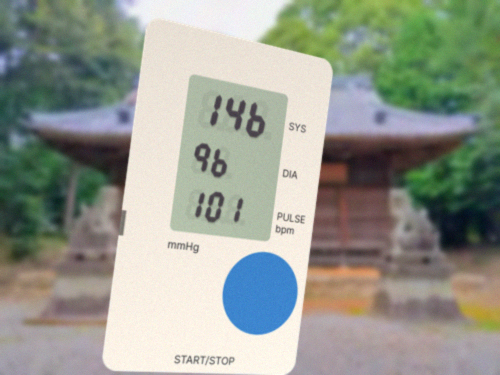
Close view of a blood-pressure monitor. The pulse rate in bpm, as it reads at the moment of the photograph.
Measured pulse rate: 101 bpm
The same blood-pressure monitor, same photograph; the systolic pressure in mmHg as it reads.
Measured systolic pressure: 146 mmHg
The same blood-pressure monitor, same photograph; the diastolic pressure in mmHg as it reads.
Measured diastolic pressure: 96 mmHg
